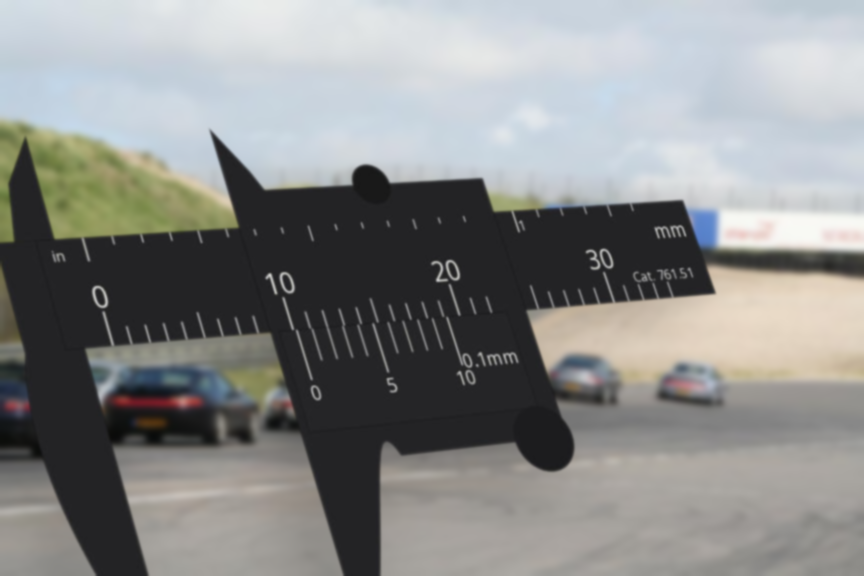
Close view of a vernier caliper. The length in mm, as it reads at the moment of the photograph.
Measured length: 10.2 mm
